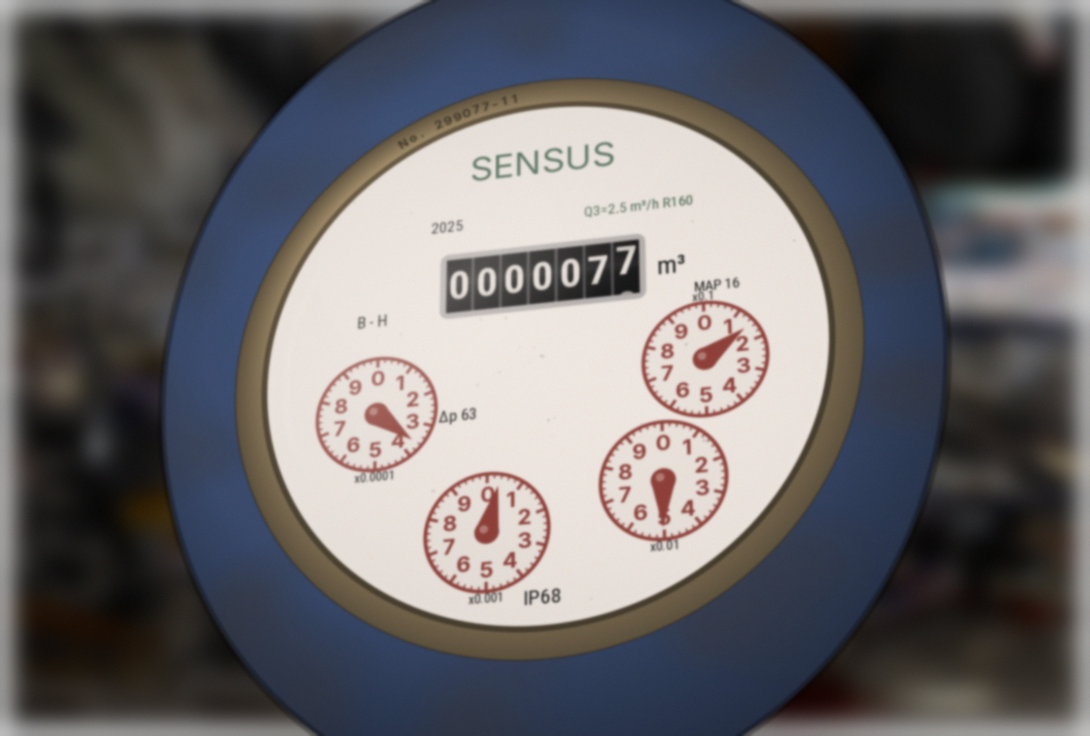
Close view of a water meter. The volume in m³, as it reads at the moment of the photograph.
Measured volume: 77.1503 m³
